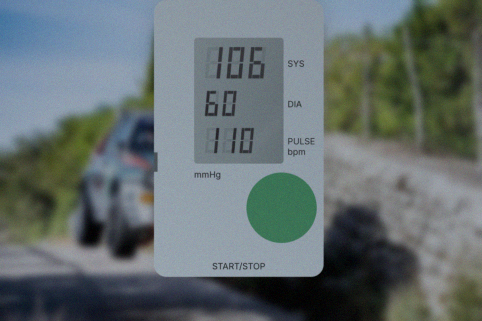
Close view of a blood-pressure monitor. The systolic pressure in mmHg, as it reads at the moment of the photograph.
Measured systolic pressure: 106 mmHg
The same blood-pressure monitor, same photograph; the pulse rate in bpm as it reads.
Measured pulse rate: 110 bpm
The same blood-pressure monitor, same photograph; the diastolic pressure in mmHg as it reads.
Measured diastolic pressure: 60 mmHg
